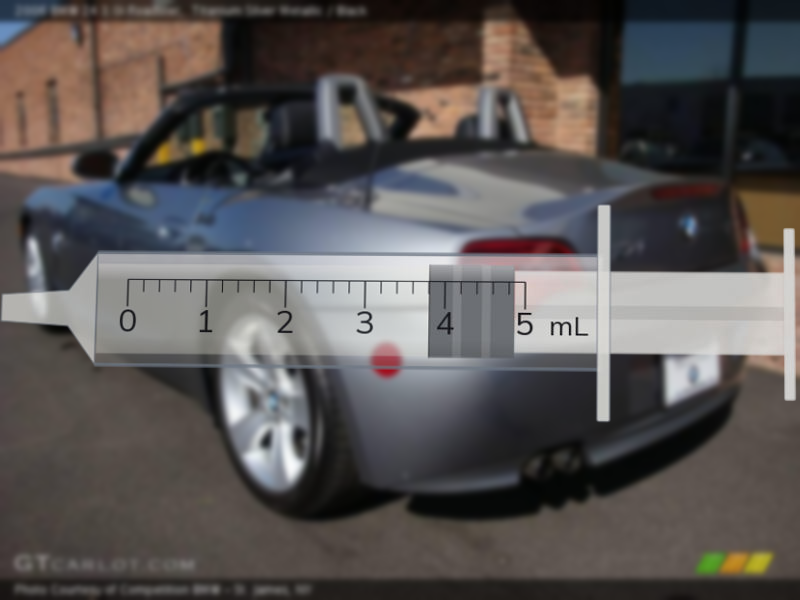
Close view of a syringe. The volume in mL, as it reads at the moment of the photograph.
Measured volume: 3.8 mL
